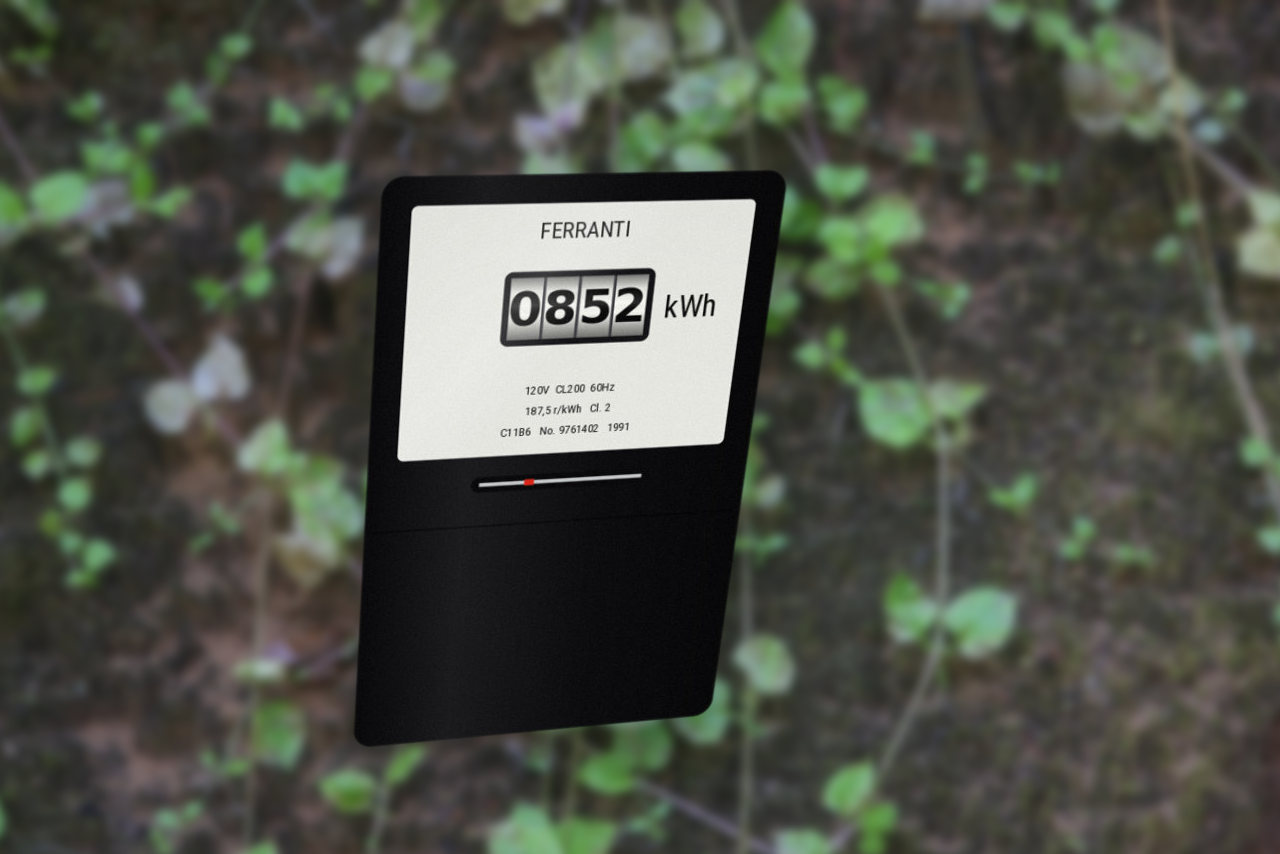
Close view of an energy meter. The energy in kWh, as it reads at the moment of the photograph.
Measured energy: 852 kWh
